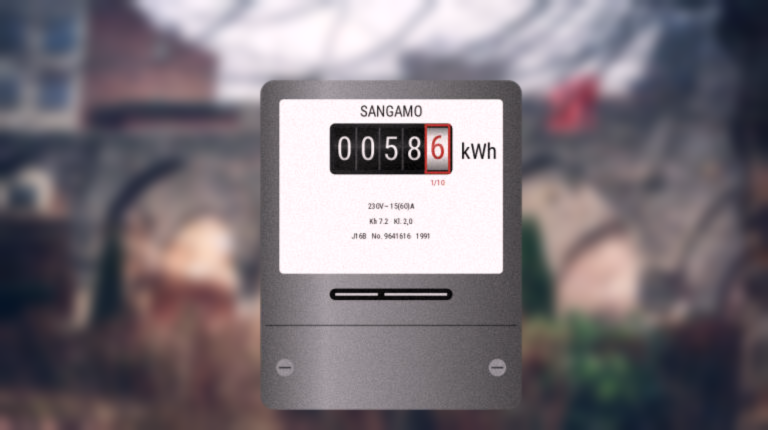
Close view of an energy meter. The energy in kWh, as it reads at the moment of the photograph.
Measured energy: 58.6 kWh
